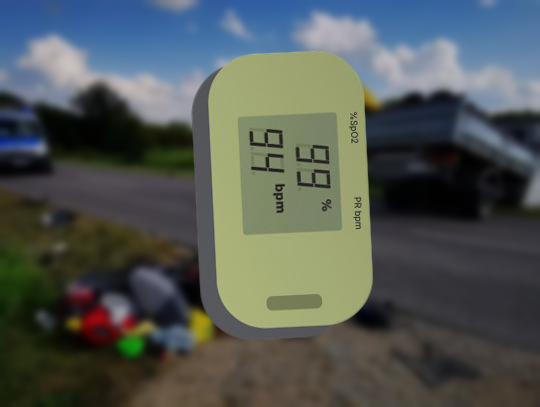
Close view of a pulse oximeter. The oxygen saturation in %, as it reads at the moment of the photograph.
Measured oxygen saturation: 99 %
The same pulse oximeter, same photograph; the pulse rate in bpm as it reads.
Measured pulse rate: 94 bpm
